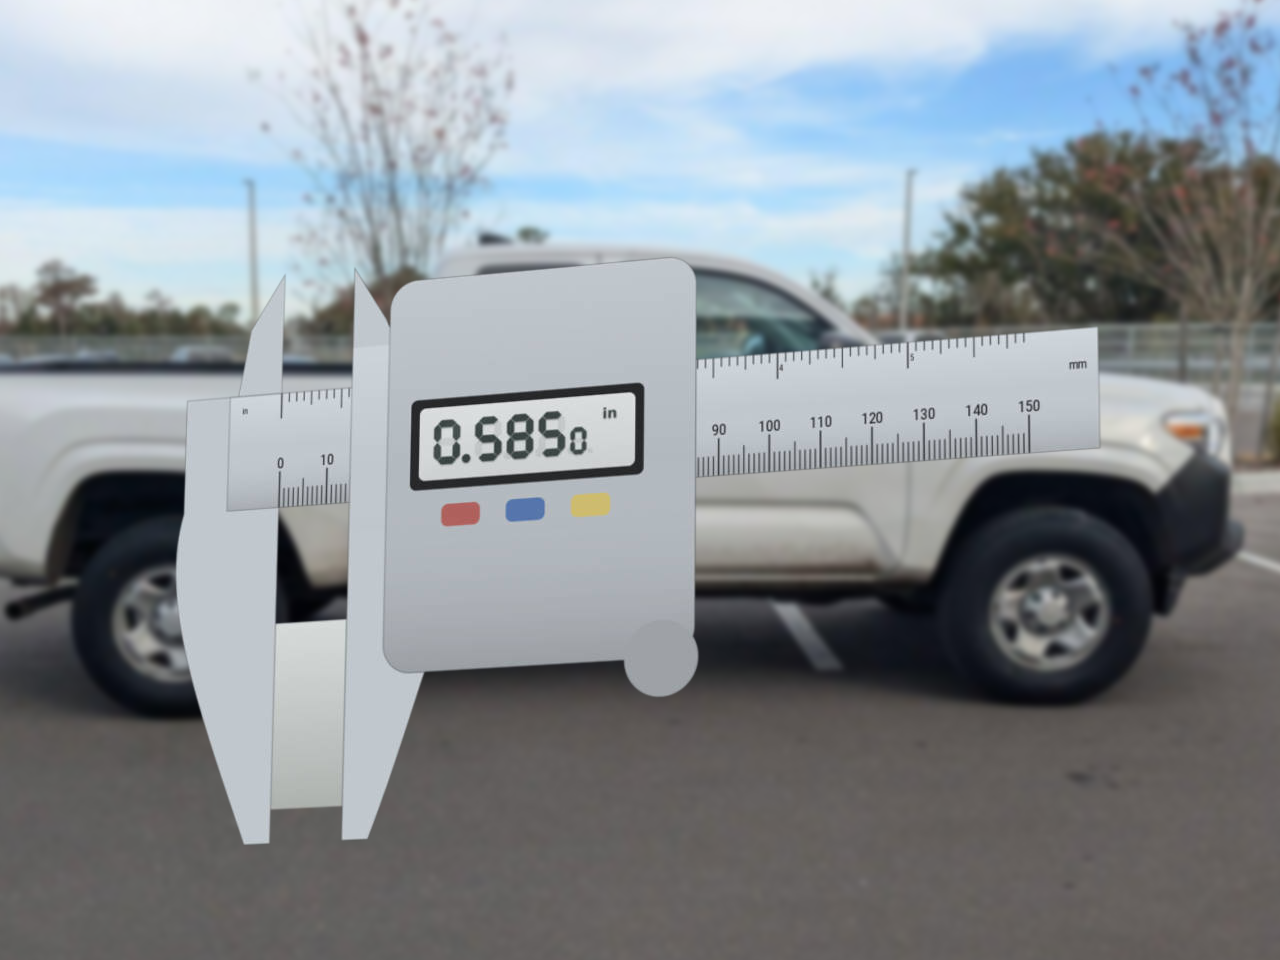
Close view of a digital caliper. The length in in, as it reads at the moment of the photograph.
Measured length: 0.5850 in
